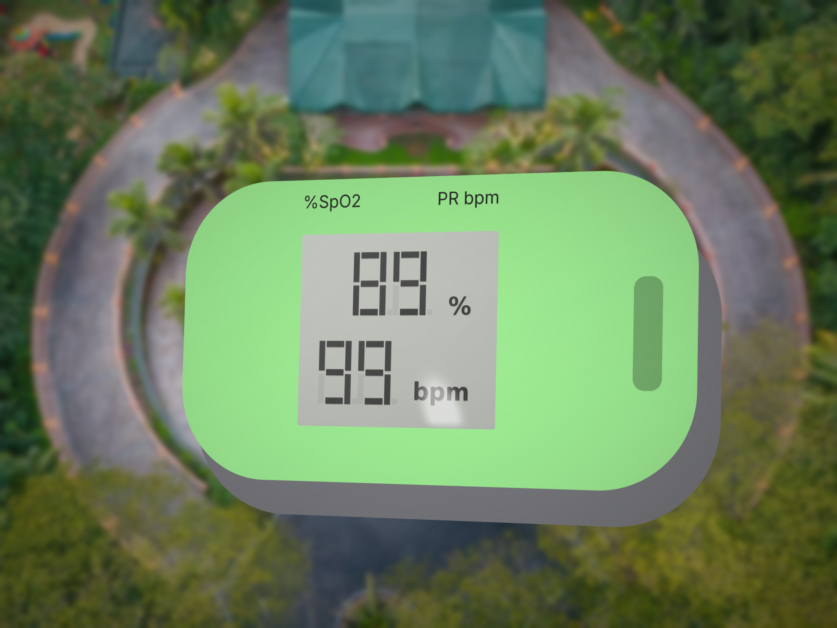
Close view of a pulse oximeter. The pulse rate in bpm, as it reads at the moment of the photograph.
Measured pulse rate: 99 bpm
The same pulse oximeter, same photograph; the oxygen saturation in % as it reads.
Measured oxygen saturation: 89 %
